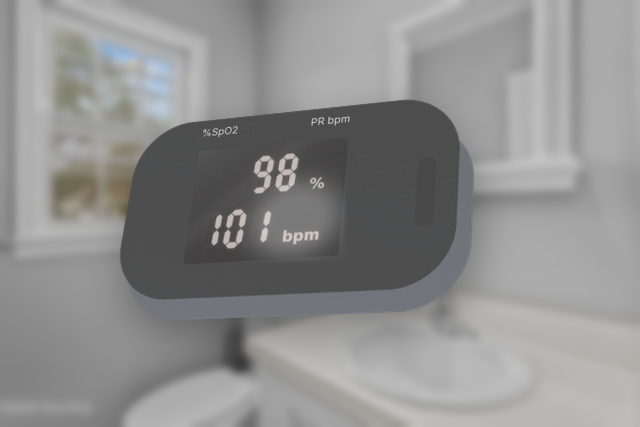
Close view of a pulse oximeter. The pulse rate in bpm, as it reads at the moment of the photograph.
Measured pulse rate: 101 bpm
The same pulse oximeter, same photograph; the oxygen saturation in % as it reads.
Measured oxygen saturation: 98 %
